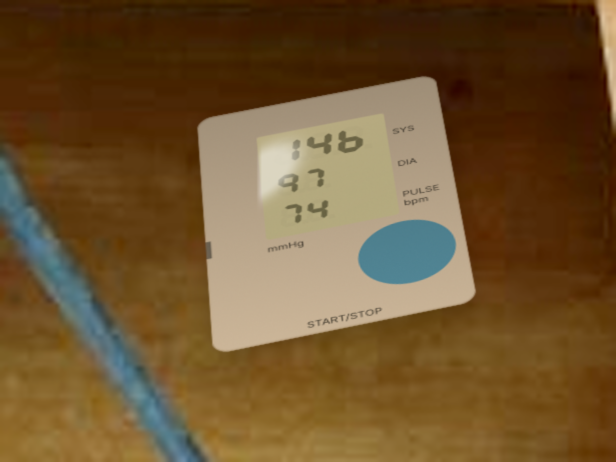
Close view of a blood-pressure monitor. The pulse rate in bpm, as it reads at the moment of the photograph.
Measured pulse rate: 74 bpm
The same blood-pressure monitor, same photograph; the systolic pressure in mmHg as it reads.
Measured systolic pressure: 146 mmHg
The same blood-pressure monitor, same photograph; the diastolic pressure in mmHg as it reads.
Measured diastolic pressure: 97 mmHg
